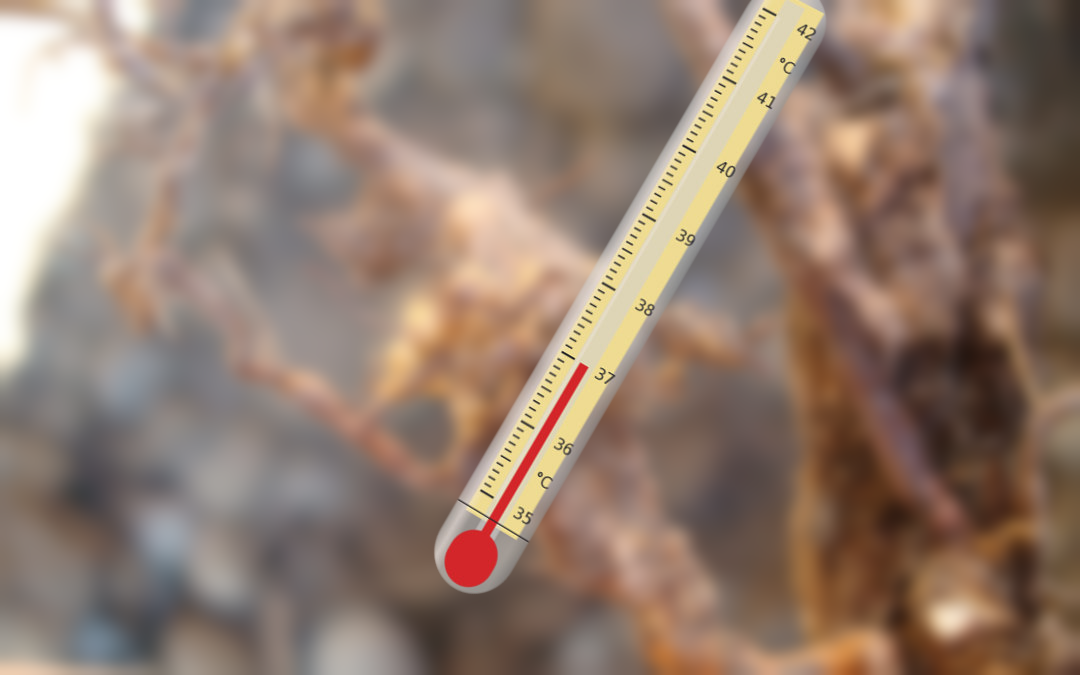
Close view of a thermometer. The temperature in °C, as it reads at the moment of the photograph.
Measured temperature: 37 °C
